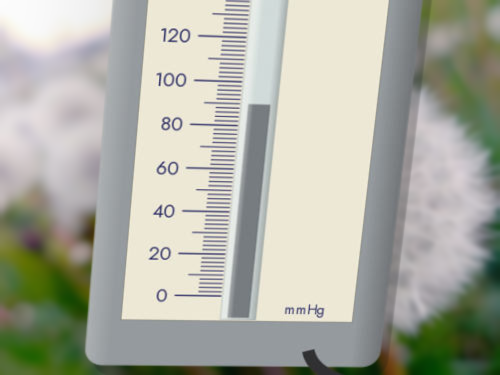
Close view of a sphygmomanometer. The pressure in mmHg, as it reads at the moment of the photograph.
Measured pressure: 90 mmHg
